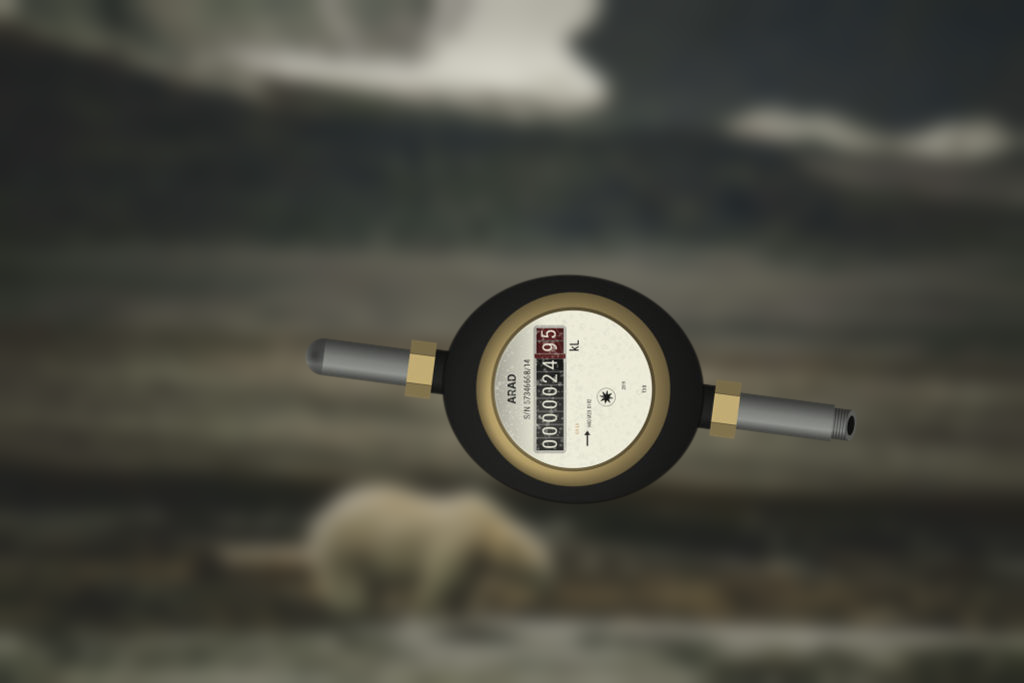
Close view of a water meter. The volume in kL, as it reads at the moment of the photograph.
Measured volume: 24.95 kL
